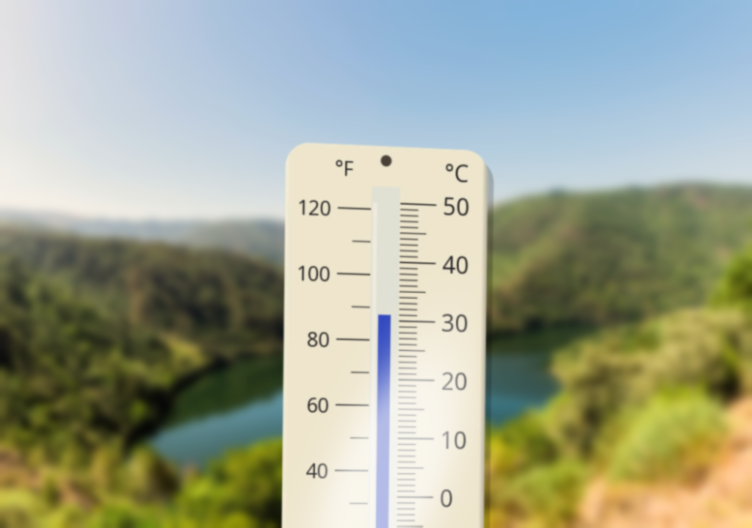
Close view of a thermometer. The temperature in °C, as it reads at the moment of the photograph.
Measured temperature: 31 °C
